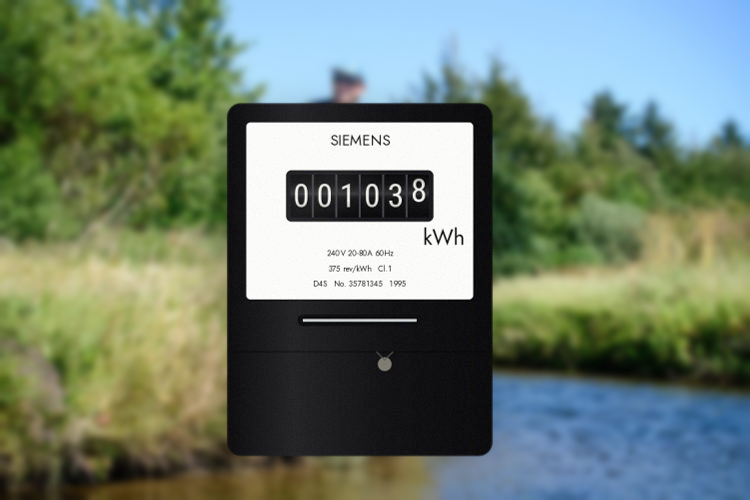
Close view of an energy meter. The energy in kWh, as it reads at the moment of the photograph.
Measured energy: 1038 kWh
